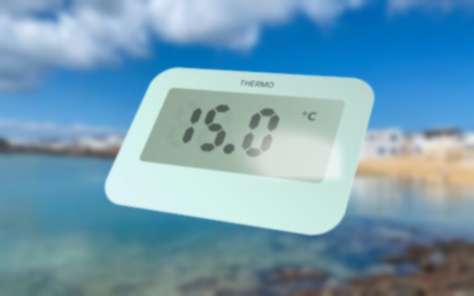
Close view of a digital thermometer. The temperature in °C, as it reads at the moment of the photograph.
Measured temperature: 15.0 °C
